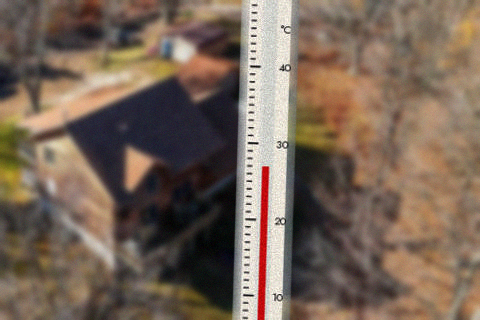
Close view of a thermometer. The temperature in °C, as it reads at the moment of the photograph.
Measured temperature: 27 °C
